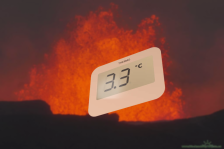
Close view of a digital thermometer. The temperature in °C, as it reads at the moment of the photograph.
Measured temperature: 3.3 °C
